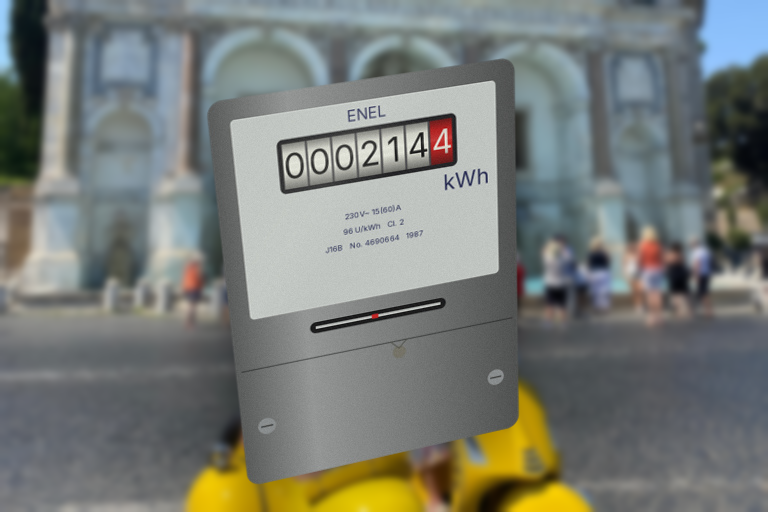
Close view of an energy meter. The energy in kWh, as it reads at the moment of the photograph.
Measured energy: 214.4 kWh
